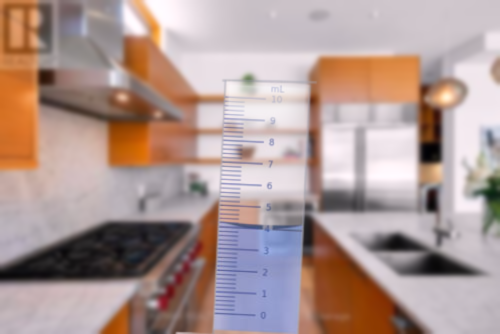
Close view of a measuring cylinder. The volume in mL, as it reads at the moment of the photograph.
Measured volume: 4 mL
